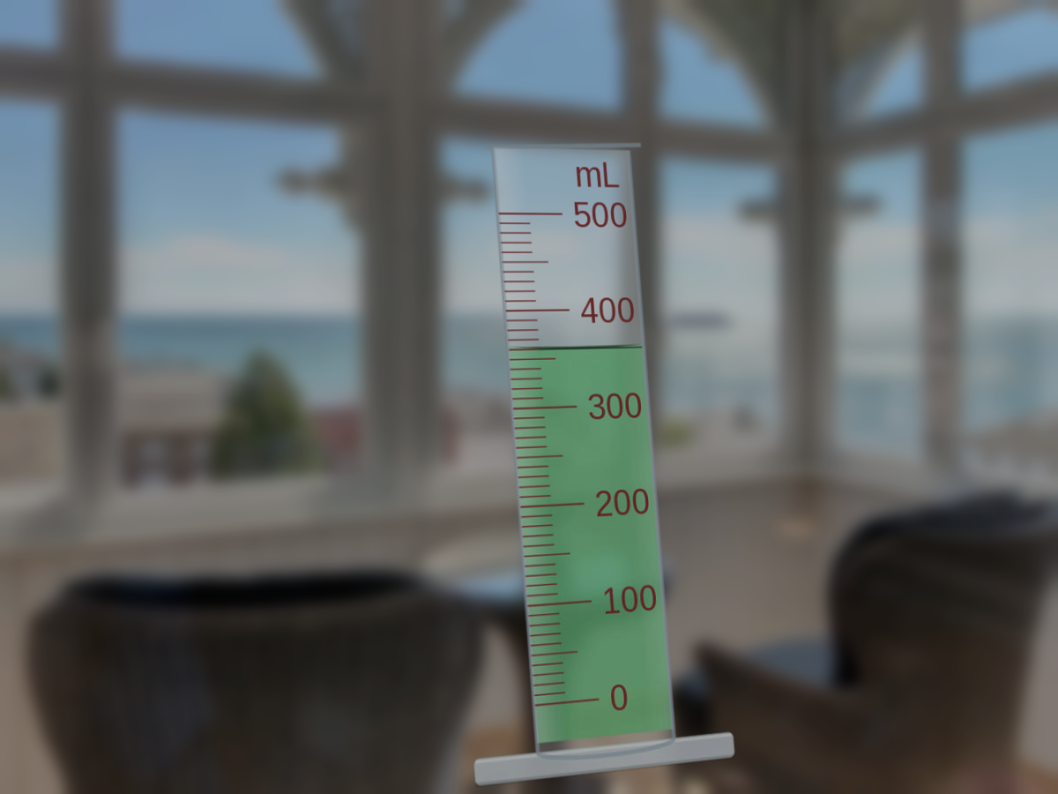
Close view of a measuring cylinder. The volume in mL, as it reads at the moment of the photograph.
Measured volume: 360 mL
